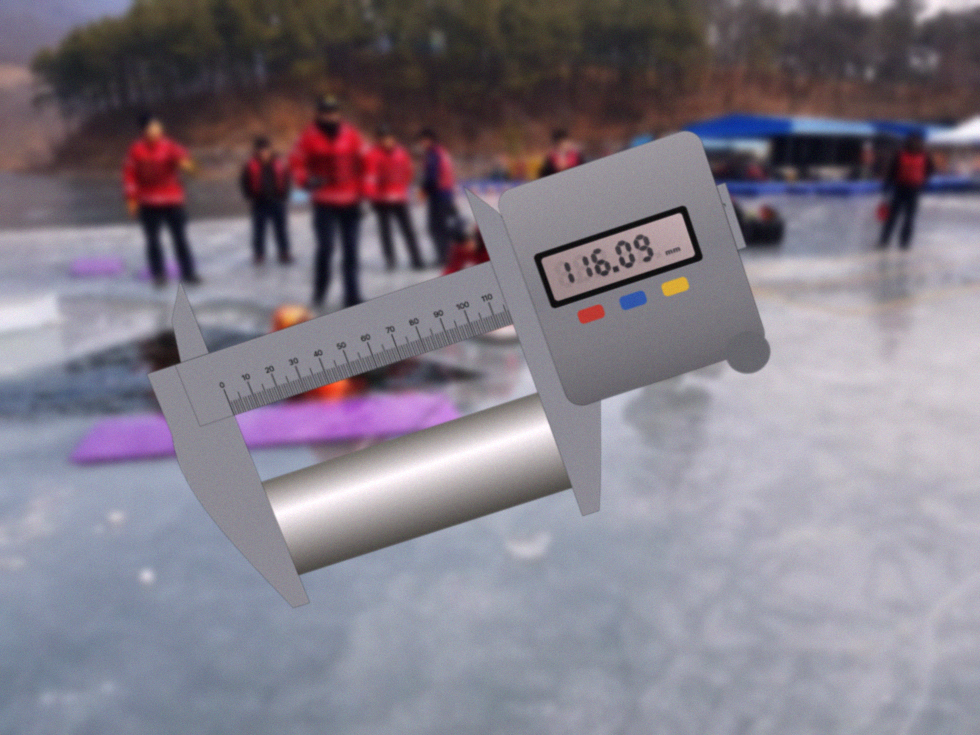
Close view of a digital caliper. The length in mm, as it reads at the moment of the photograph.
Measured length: 116.09 mm
